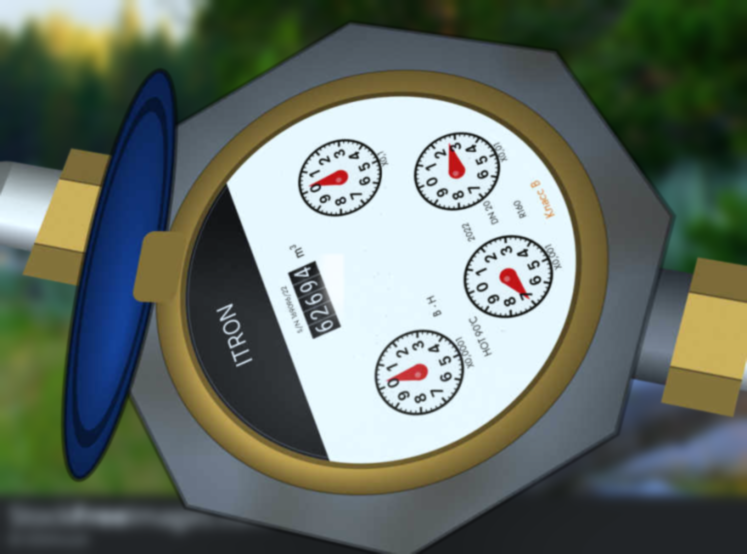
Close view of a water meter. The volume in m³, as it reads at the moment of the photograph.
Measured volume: 62694.0270 m³
